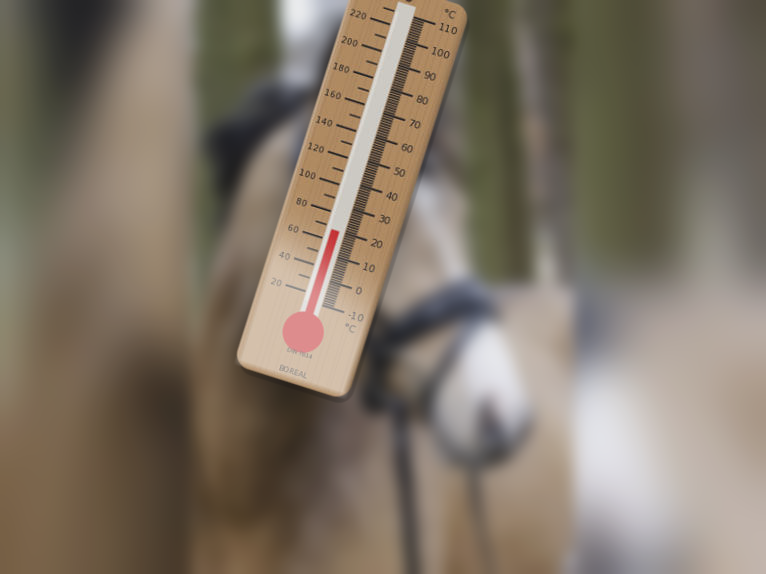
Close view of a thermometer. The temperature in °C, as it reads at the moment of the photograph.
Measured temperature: 20 °C
